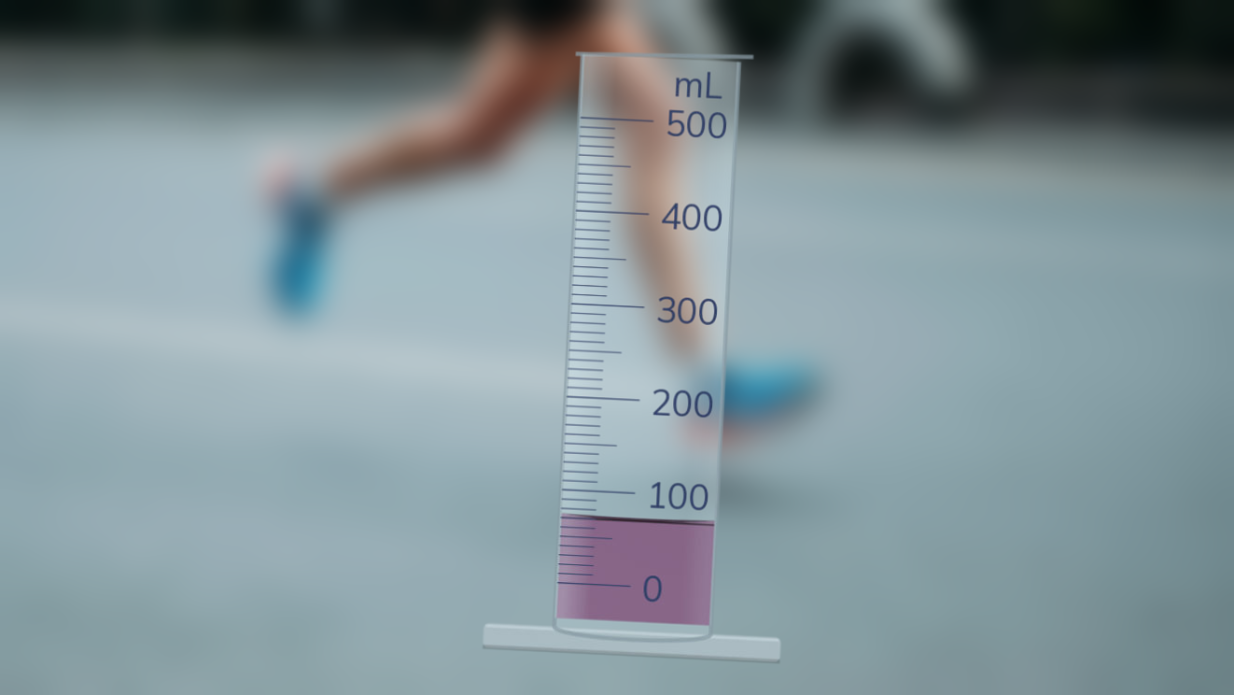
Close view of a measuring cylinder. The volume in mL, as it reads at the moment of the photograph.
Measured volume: 70 mL
